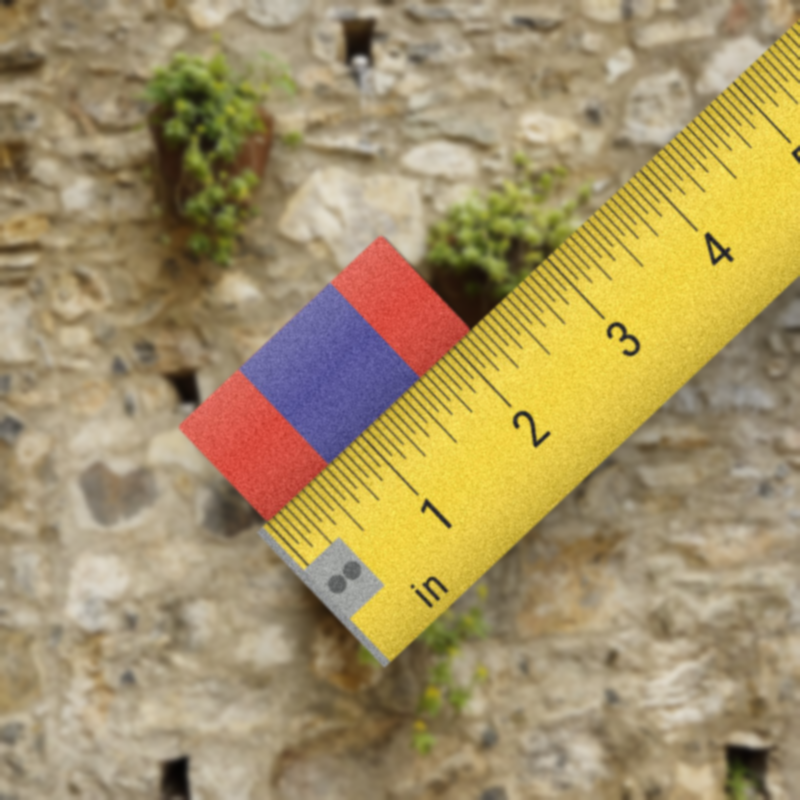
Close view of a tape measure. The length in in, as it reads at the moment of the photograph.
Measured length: 2.1875 in
